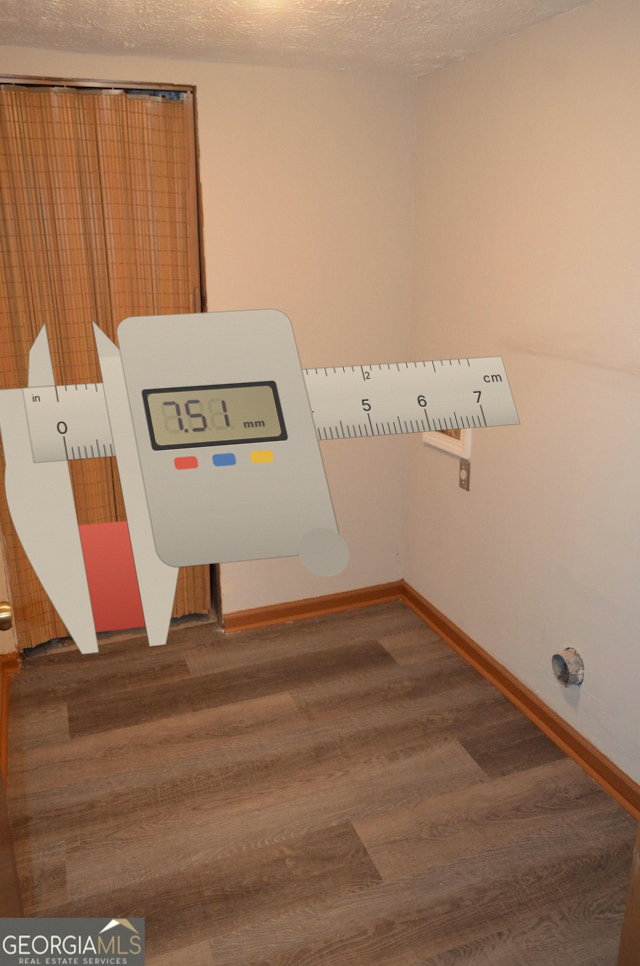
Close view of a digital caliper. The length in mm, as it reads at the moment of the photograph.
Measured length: 7.51 mm
